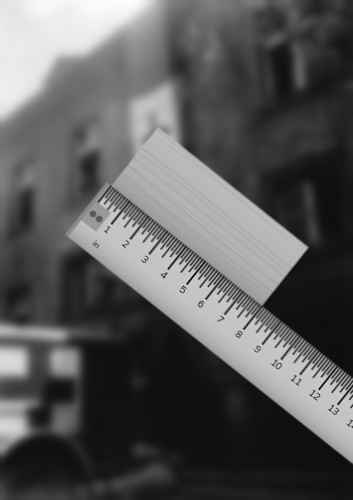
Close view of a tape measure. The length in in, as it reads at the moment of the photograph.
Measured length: 8 in
